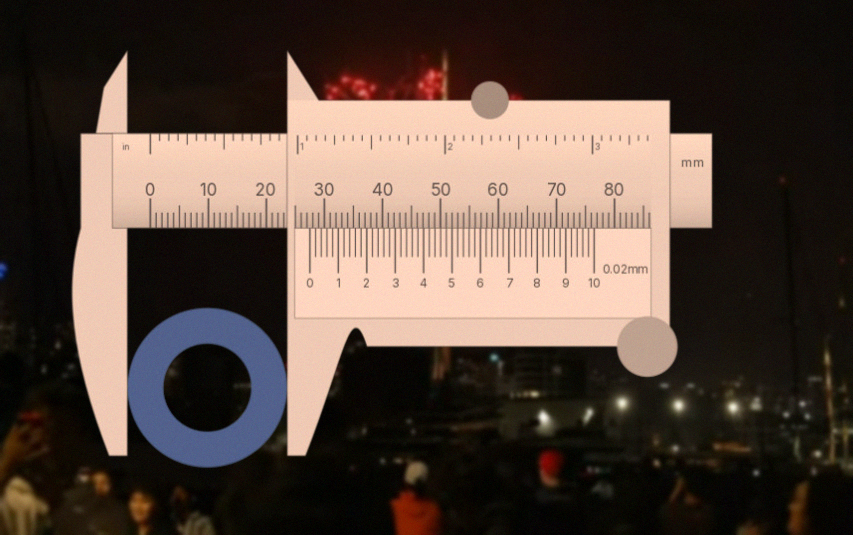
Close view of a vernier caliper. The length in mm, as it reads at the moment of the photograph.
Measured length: 27.5 mm
